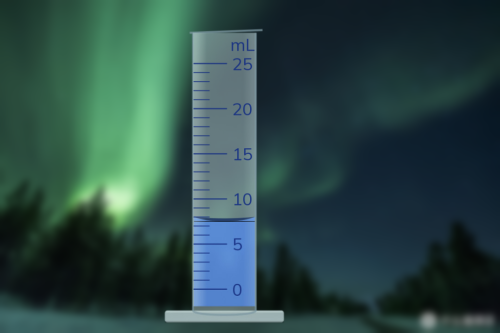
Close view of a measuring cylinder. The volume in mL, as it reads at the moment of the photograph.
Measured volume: 7.5 mL
